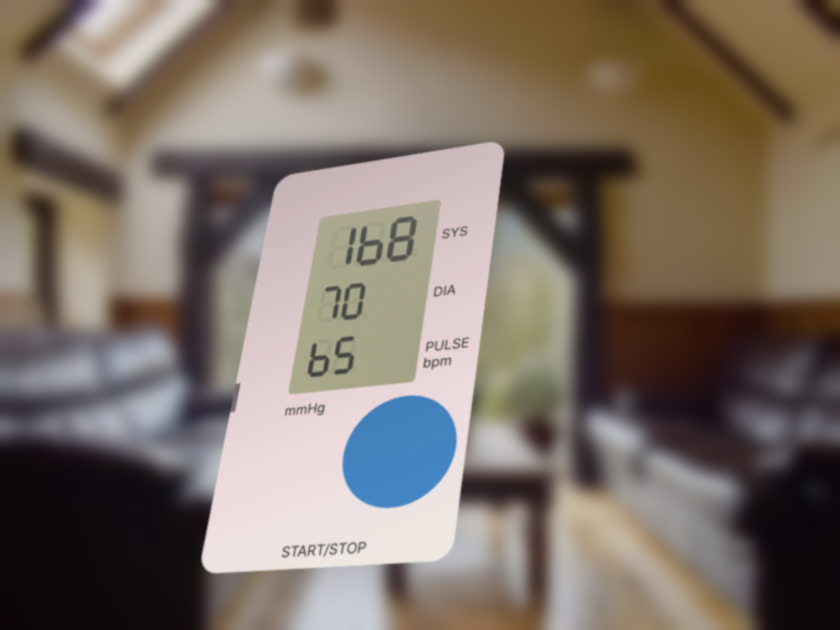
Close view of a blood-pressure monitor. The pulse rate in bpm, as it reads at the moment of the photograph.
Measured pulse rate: 65 bpm
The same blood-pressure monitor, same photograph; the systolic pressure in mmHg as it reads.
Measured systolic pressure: 168 mmHg
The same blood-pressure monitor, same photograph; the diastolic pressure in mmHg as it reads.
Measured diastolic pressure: 70 mmHg
